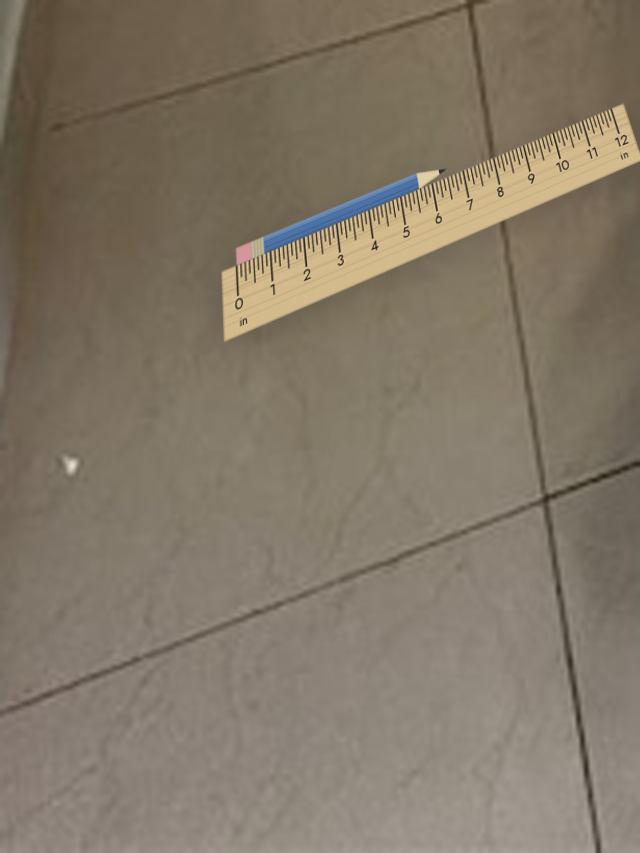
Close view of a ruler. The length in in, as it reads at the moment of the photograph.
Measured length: 6.5 in
